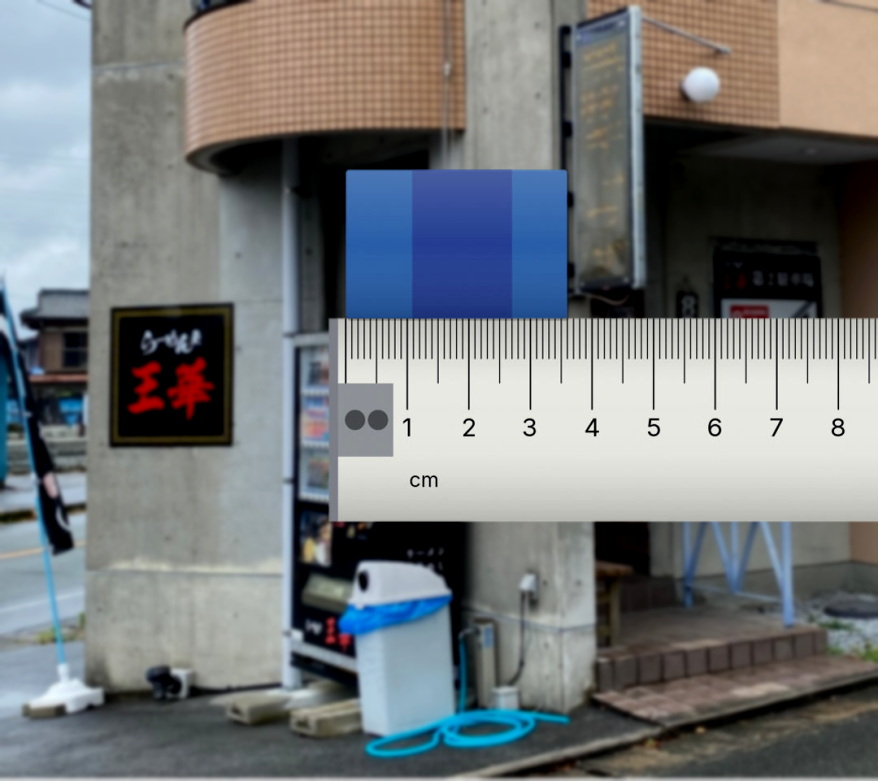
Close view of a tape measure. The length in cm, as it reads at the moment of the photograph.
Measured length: 3.6 cm
